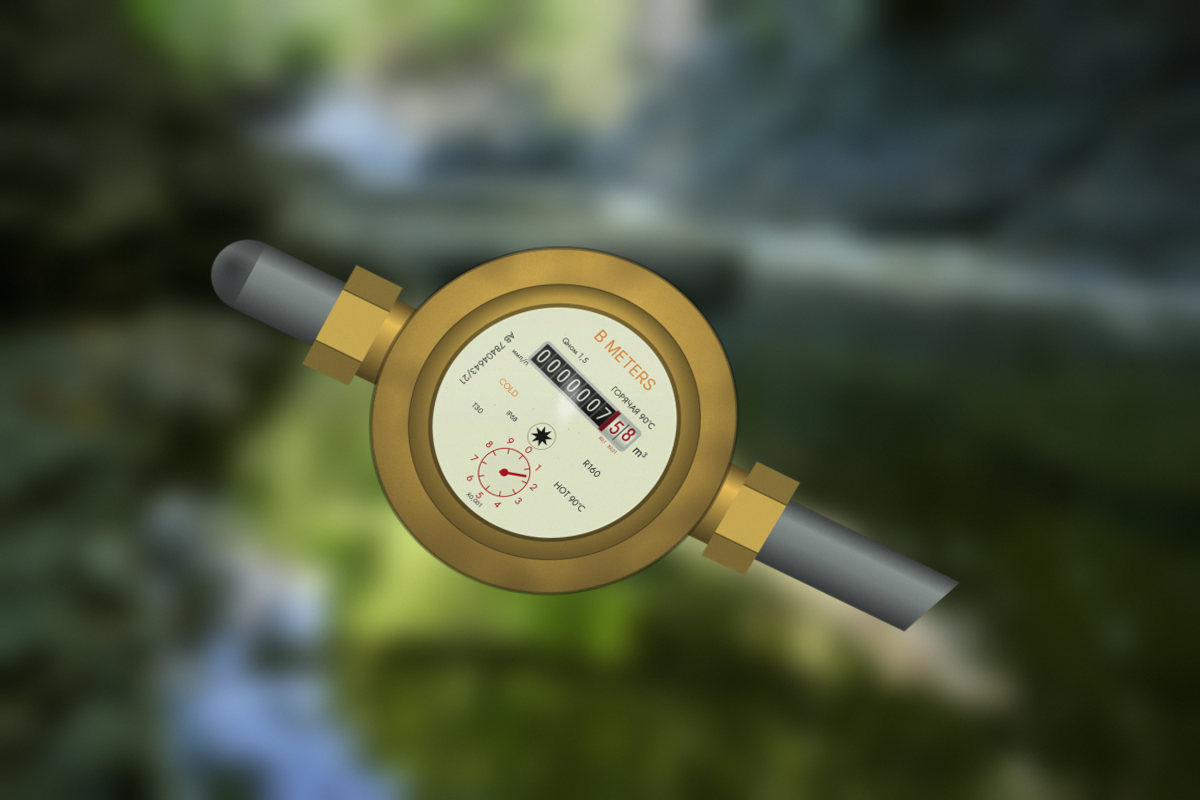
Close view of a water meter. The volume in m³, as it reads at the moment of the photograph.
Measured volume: 7.581 m³
